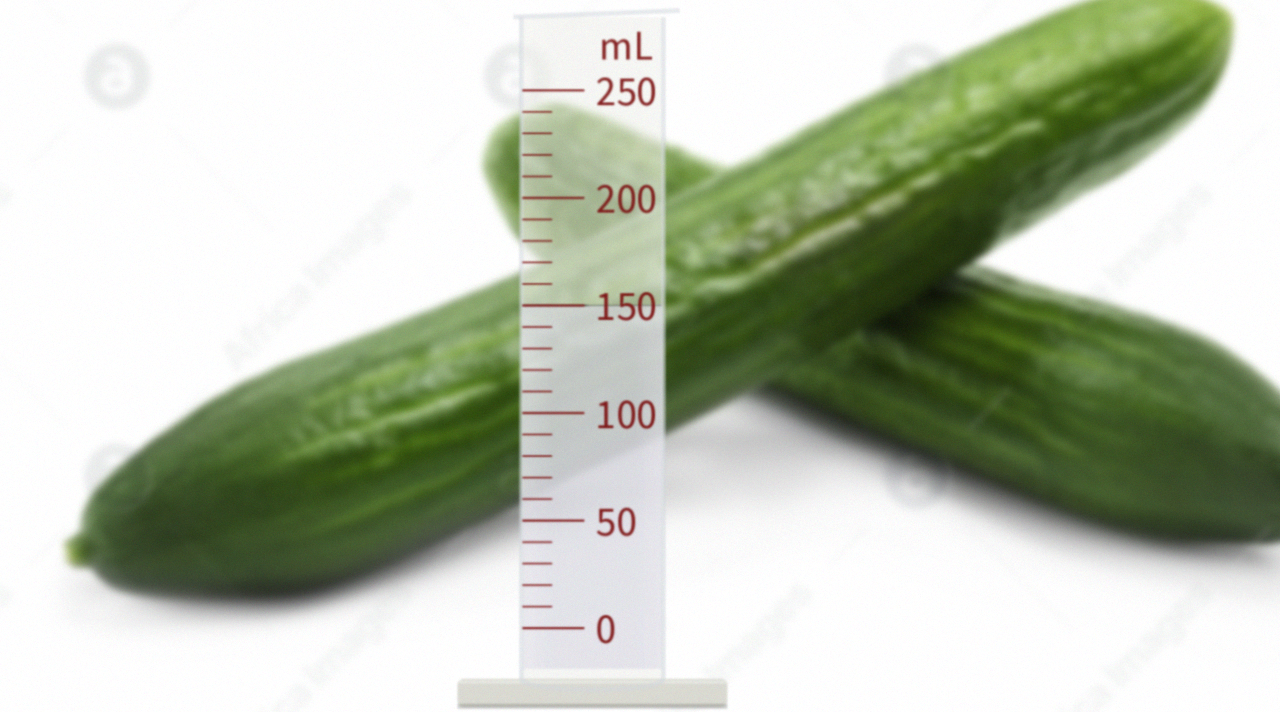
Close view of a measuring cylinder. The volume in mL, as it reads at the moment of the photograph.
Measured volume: 150 mL
